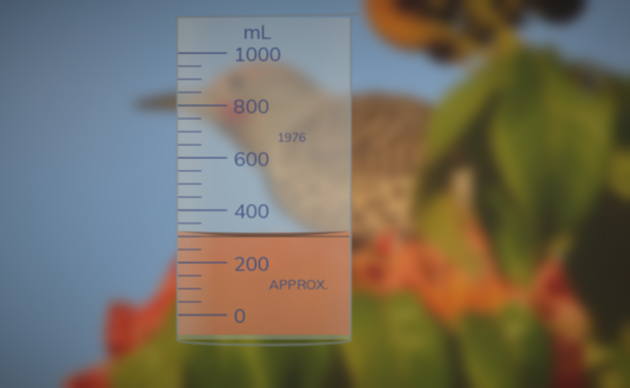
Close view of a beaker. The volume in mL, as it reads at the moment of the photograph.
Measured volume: 300 mL
